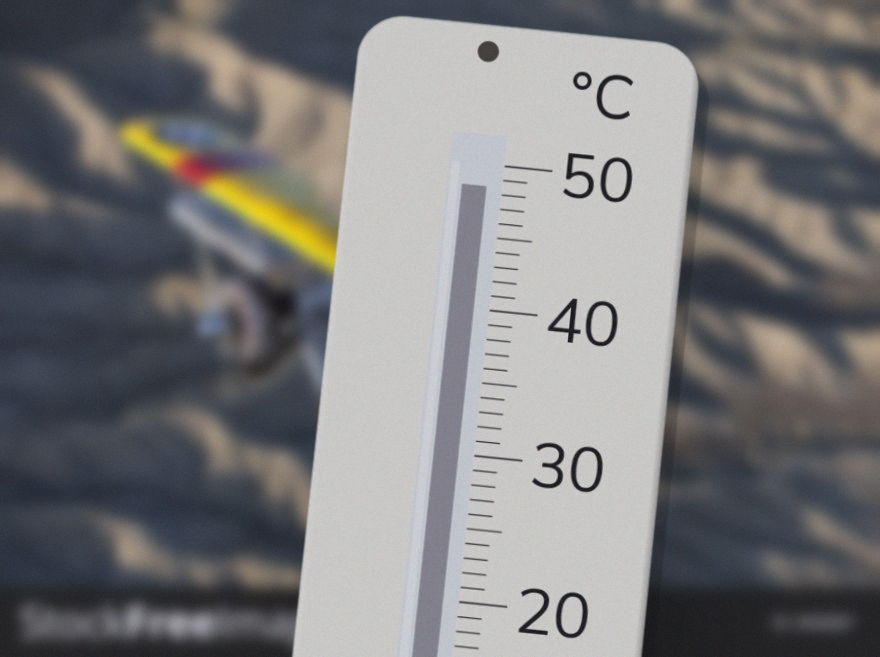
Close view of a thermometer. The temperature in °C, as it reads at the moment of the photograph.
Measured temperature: 48.5 °C
